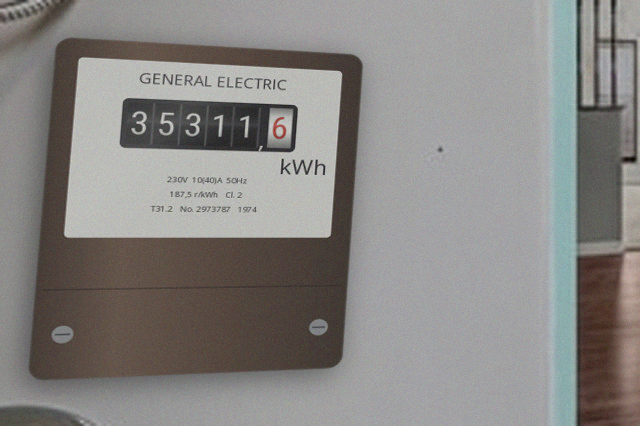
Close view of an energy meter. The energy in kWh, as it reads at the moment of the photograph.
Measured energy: 35311.6 kWh
